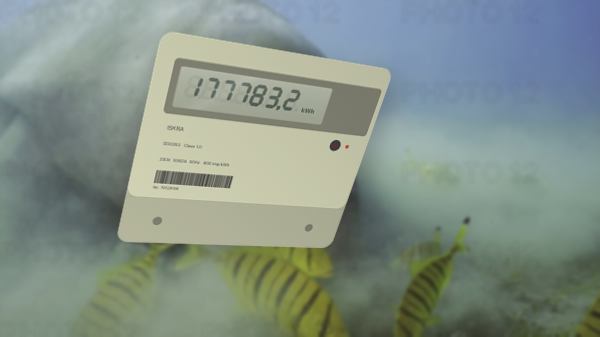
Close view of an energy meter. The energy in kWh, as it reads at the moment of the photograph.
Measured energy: 177783.2 kWh
